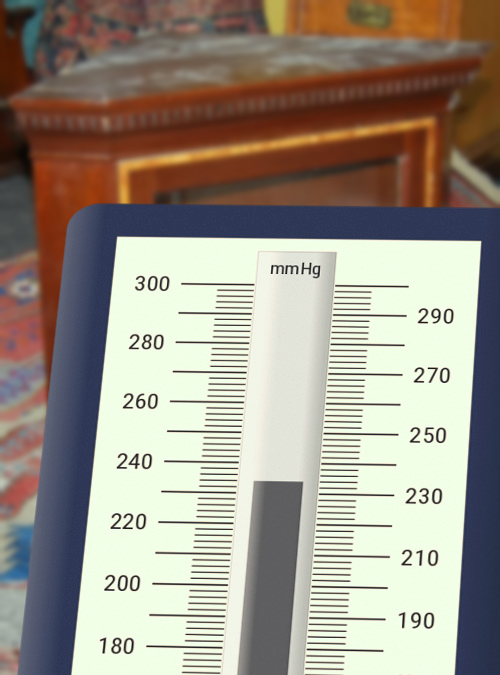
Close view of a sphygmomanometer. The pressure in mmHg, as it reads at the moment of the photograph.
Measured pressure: 234 mmHg
